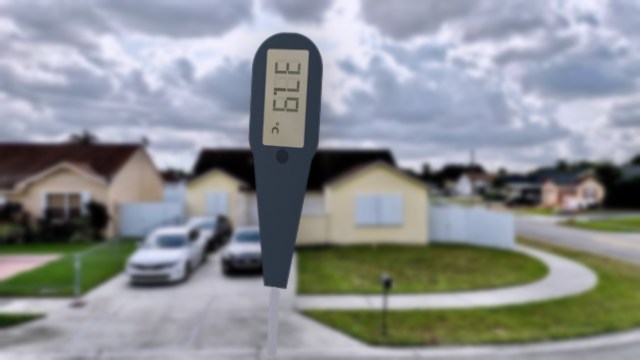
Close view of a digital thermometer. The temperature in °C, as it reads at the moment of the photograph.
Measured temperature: 37.9 °C
